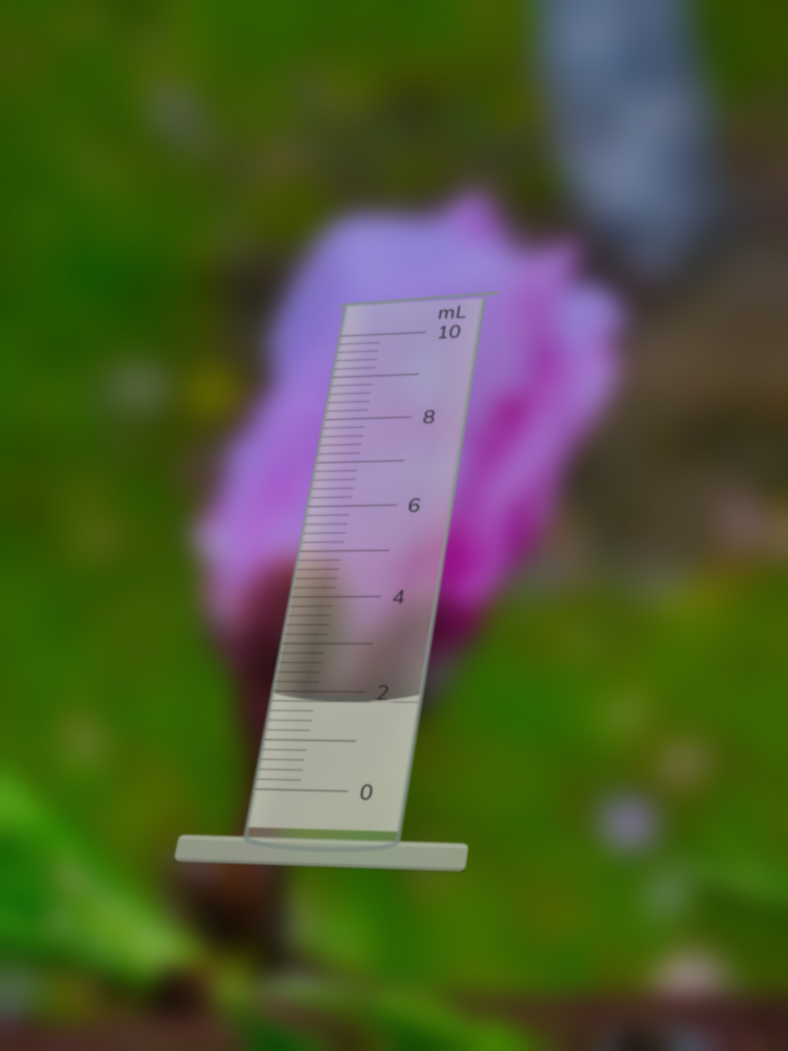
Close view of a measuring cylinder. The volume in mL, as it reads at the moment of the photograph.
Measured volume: 1.8 mL
